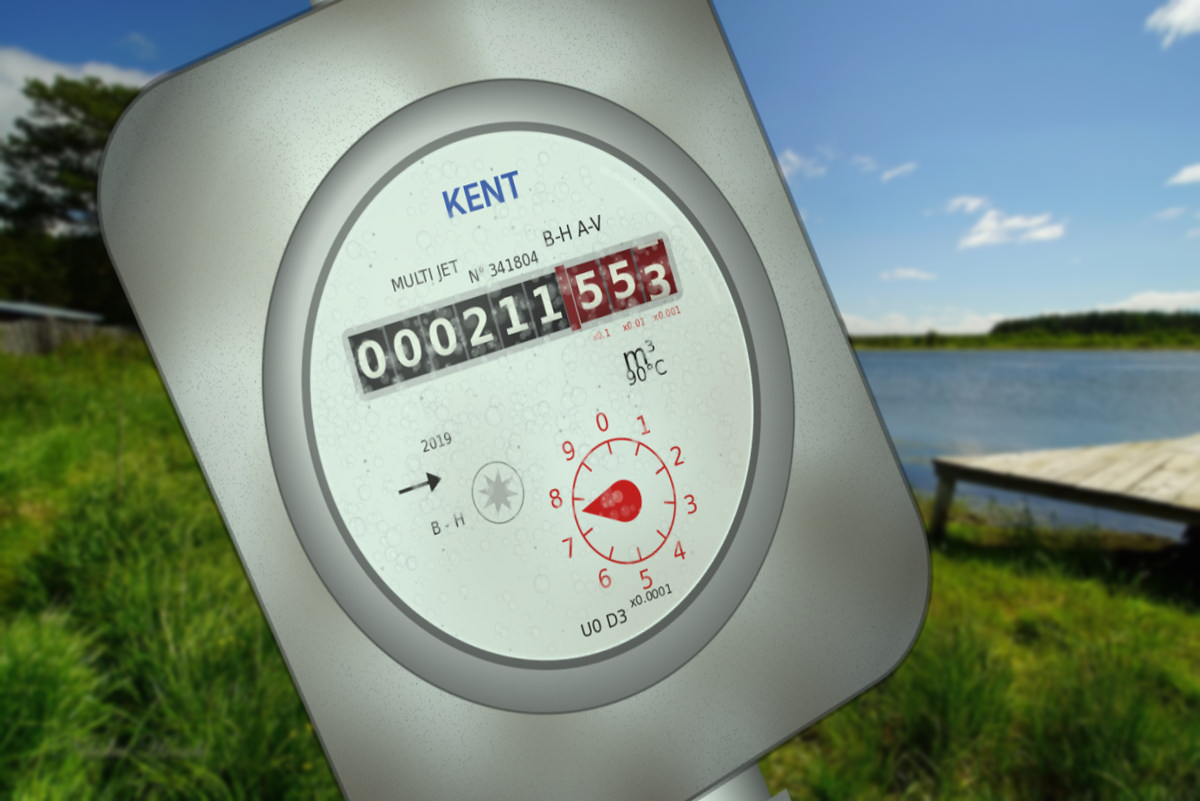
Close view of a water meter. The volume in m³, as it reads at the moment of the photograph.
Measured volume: 211.5527 m³
